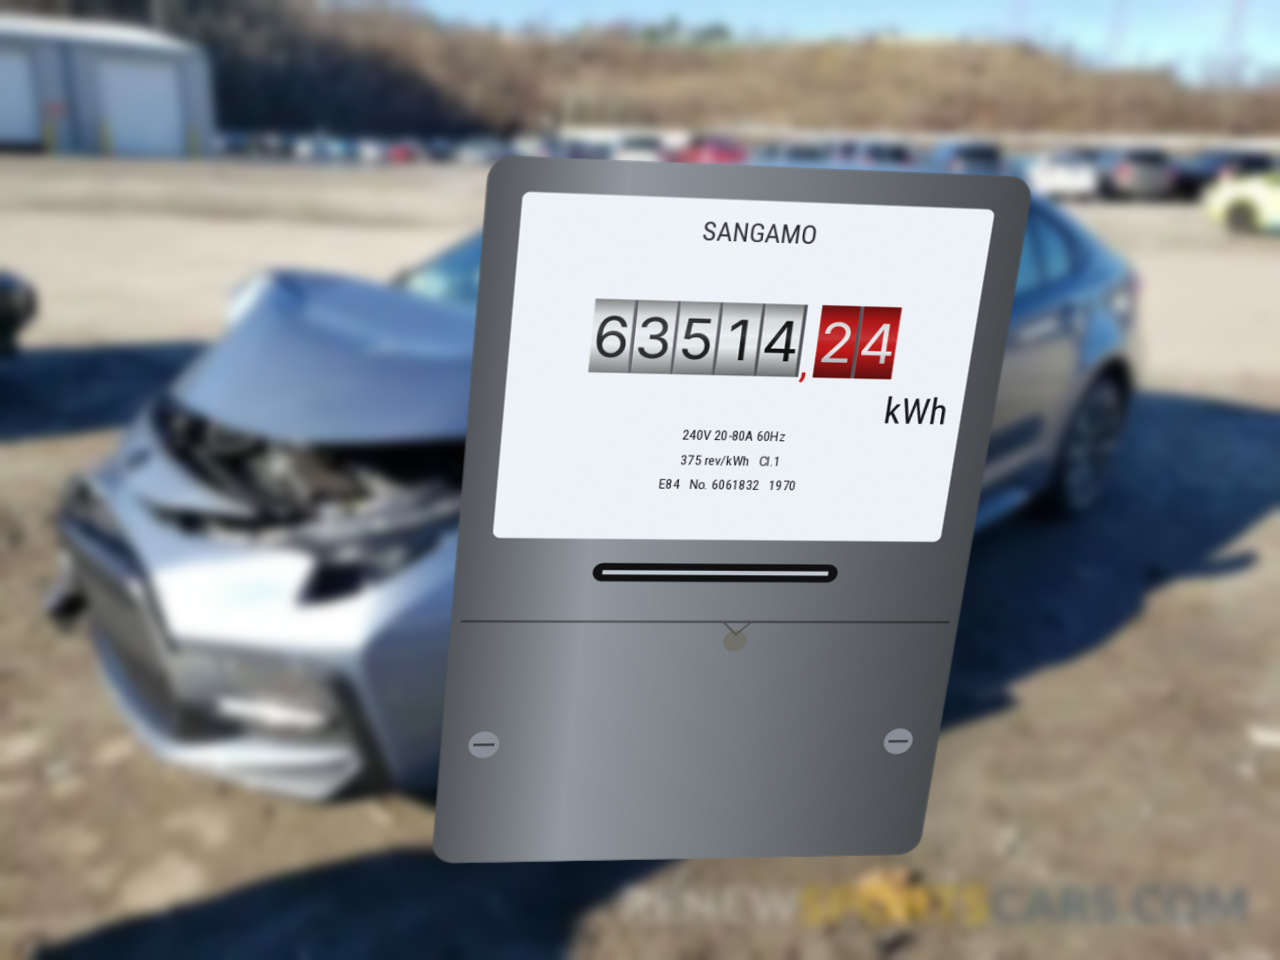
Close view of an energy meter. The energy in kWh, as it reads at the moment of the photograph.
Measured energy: 63514.24 kWh
